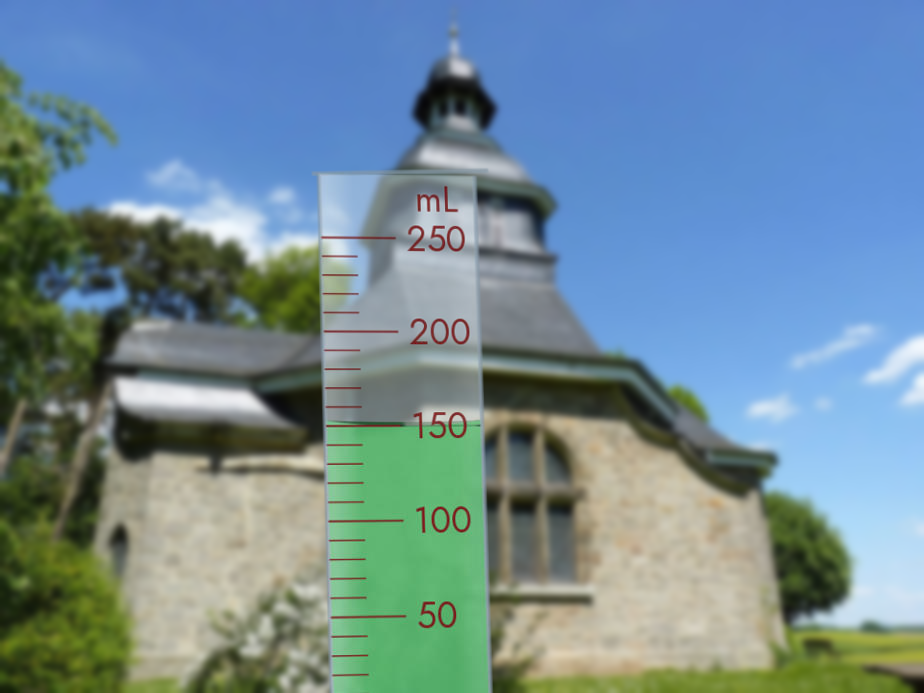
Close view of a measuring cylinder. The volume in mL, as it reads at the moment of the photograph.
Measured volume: 150 mL
